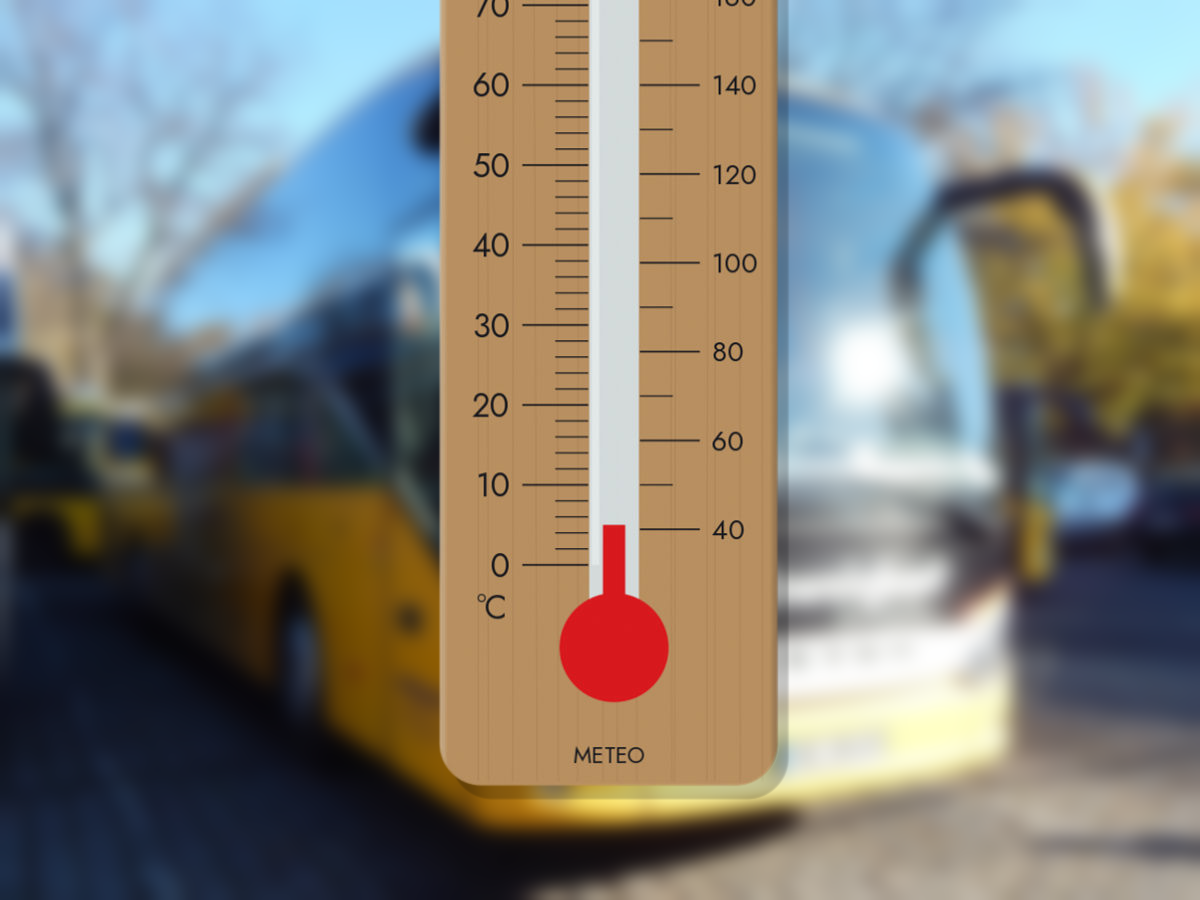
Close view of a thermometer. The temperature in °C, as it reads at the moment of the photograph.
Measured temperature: 5 °C
